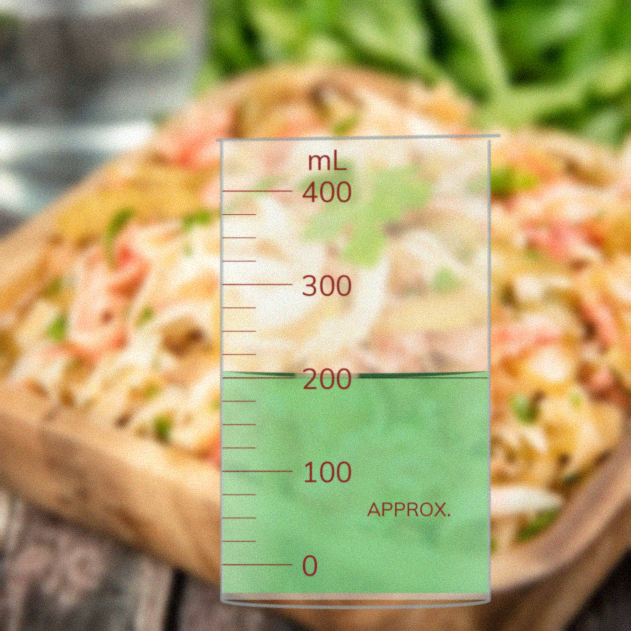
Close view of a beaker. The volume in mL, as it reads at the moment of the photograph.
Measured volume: 200 mL
